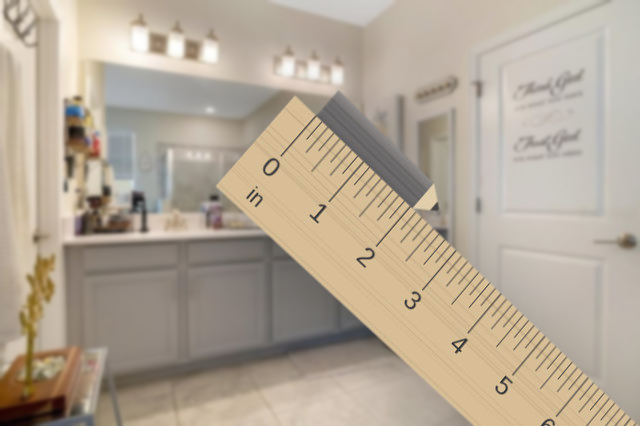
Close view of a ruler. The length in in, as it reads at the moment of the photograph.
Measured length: 2.375 in
